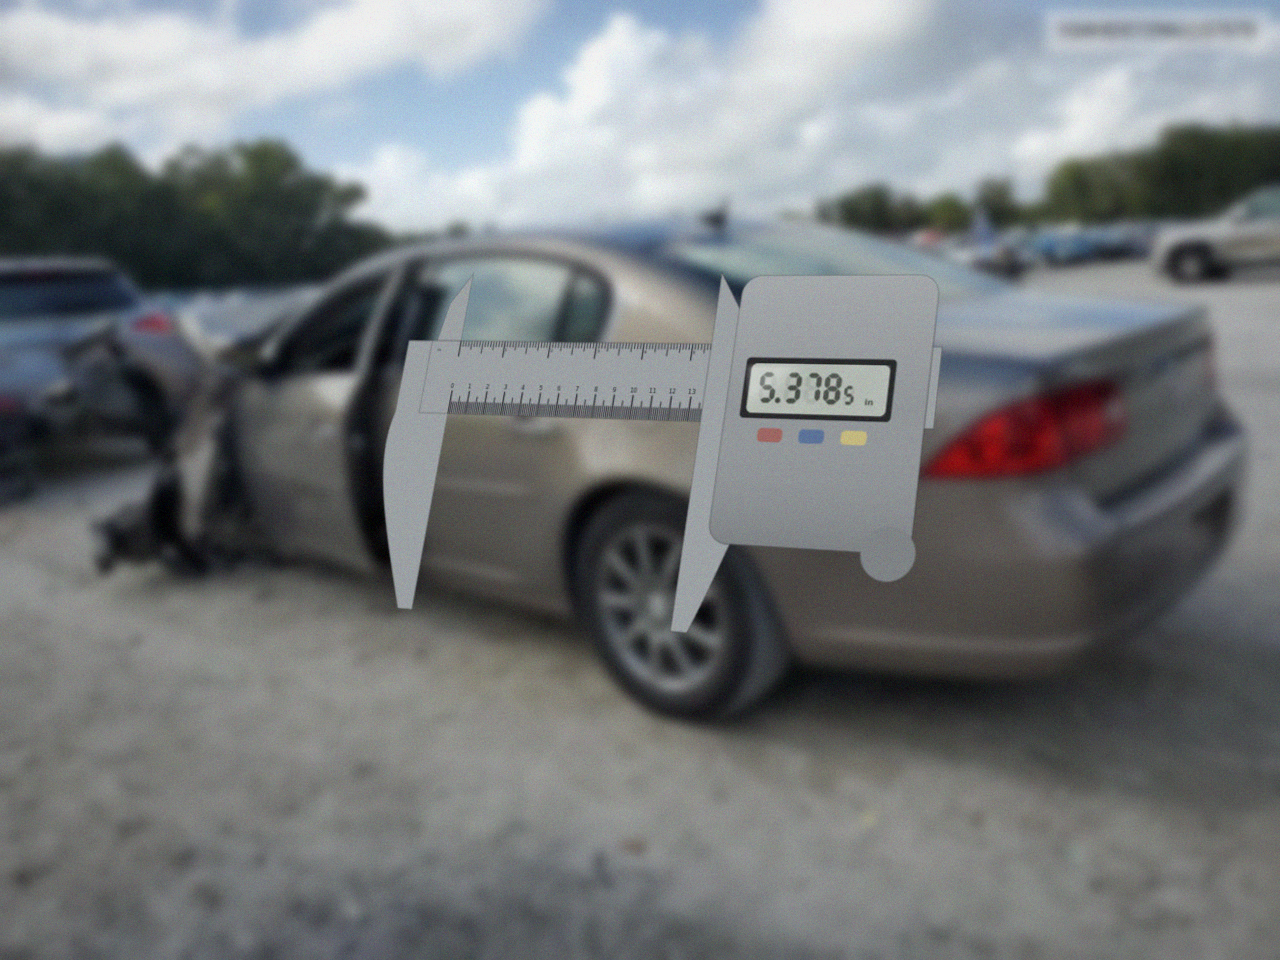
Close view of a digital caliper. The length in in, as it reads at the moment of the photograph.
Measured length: 5.3785 in
